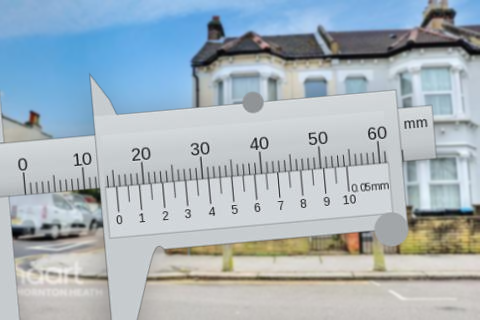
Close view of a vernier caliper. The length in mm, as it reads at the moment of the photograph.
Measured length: 15.4 mm
